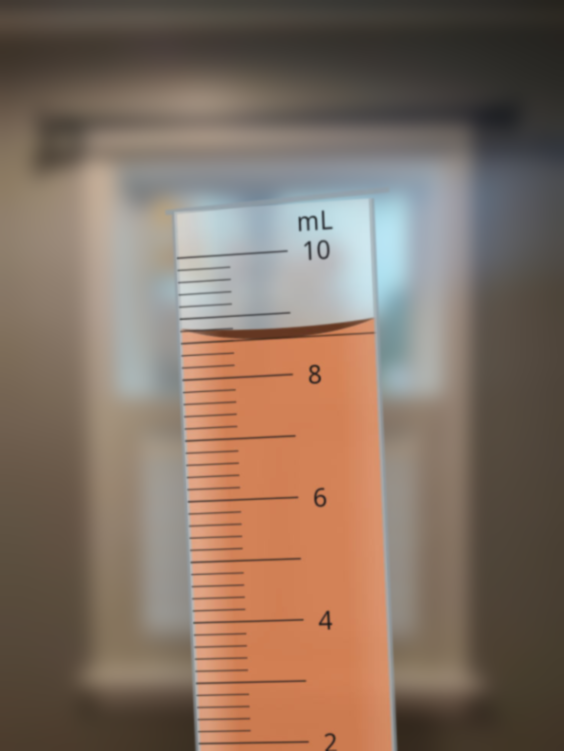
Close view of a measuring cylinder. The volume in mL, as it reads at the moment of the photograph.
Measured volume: 8.6 mL
